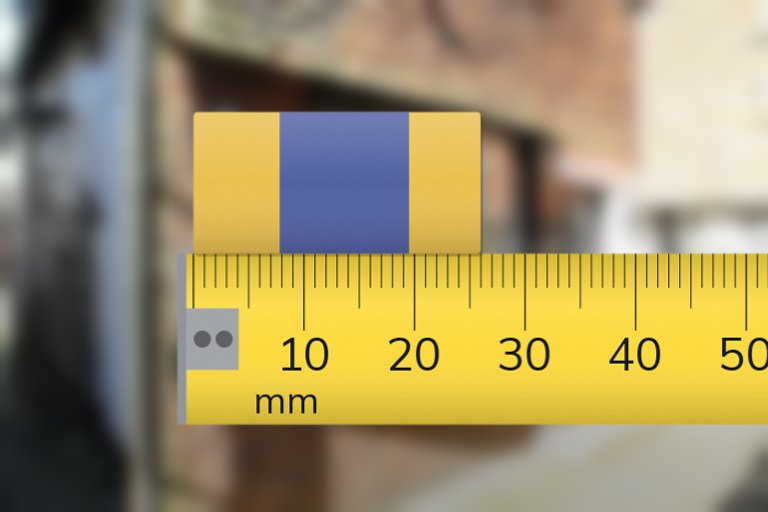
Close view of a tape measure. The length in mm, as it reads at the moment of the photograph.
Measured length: 26 mm
